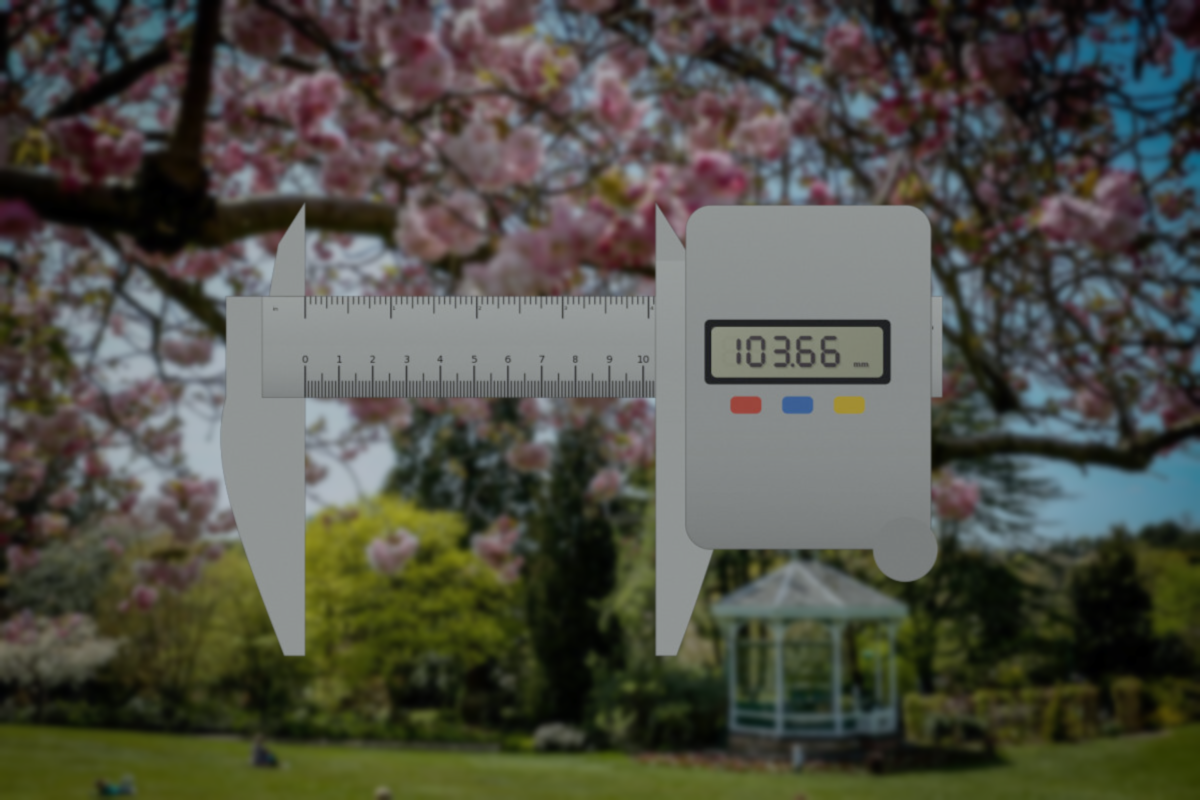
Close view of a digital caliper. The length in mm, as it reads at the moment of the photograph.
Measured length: 103.66 mm
